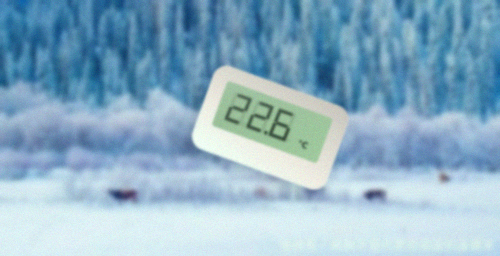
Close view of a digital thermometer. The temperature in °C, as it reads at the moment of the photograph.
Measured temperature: 22.6 °C
